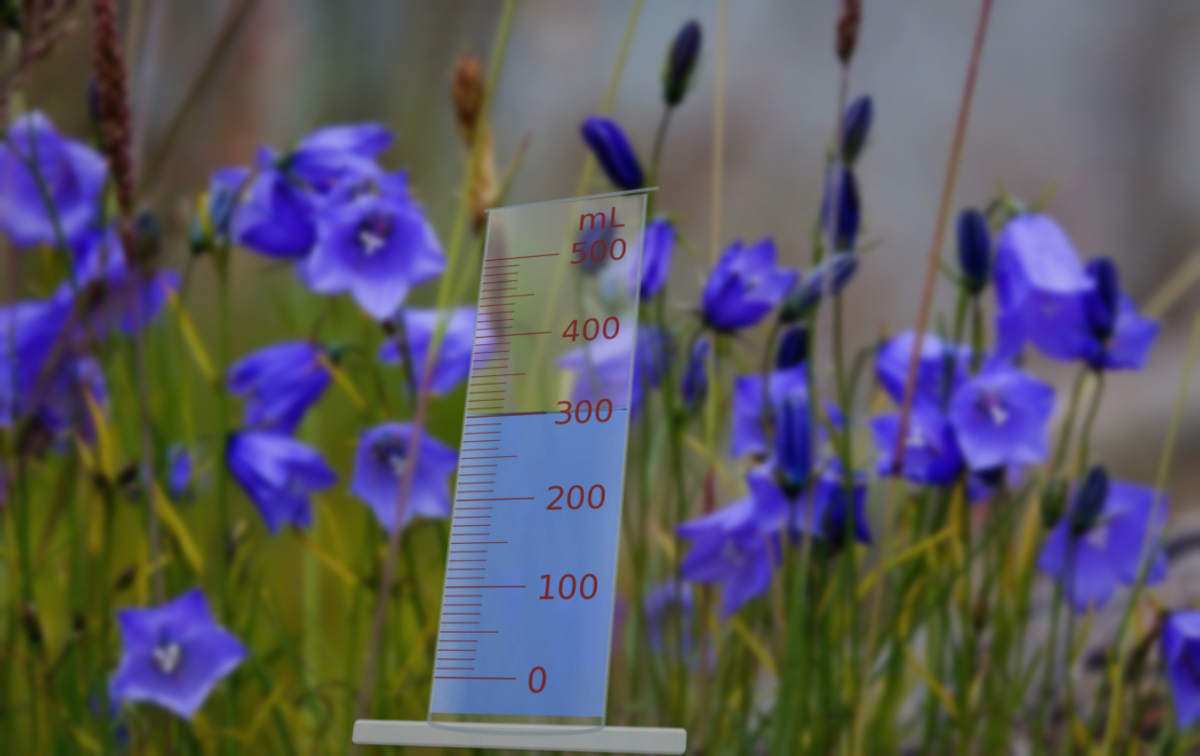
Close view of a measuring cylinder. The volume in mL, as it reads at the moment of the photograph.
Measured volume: 300 mL
